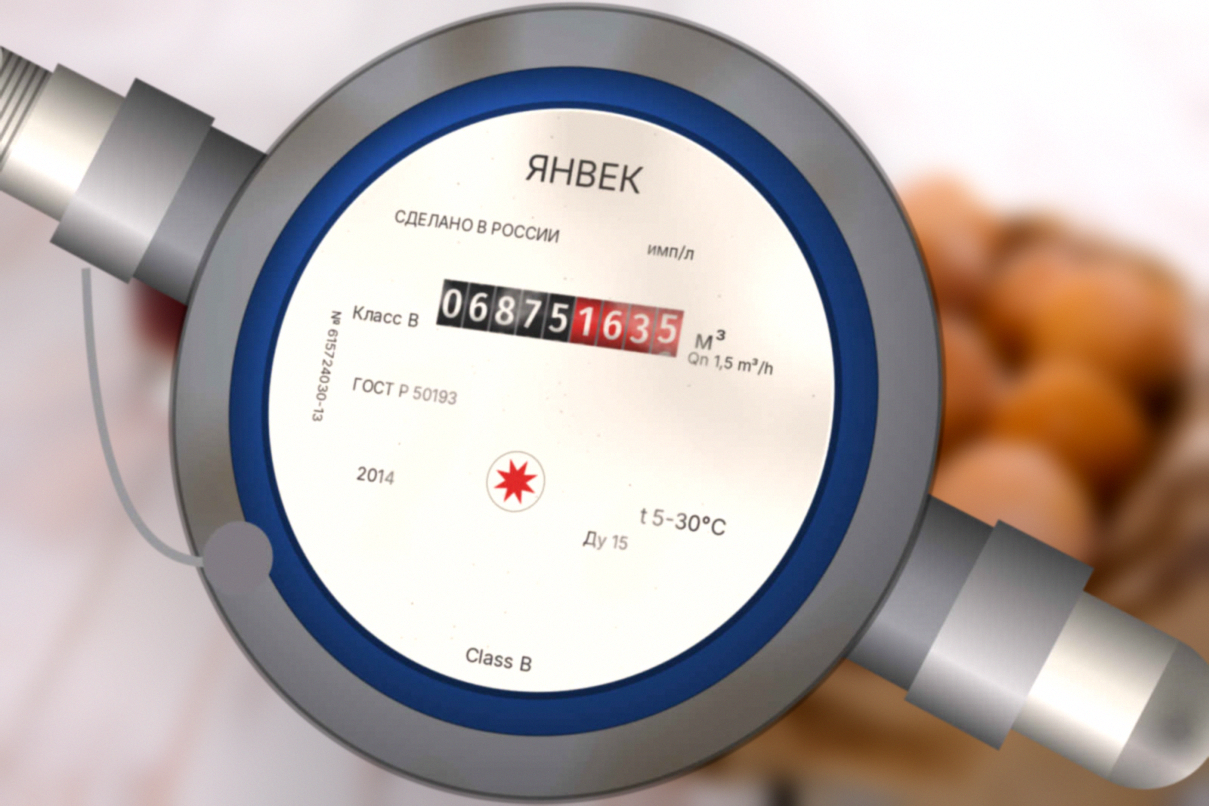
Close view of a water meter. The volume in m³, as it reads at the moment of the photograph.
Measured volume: 6875.1635 m³
